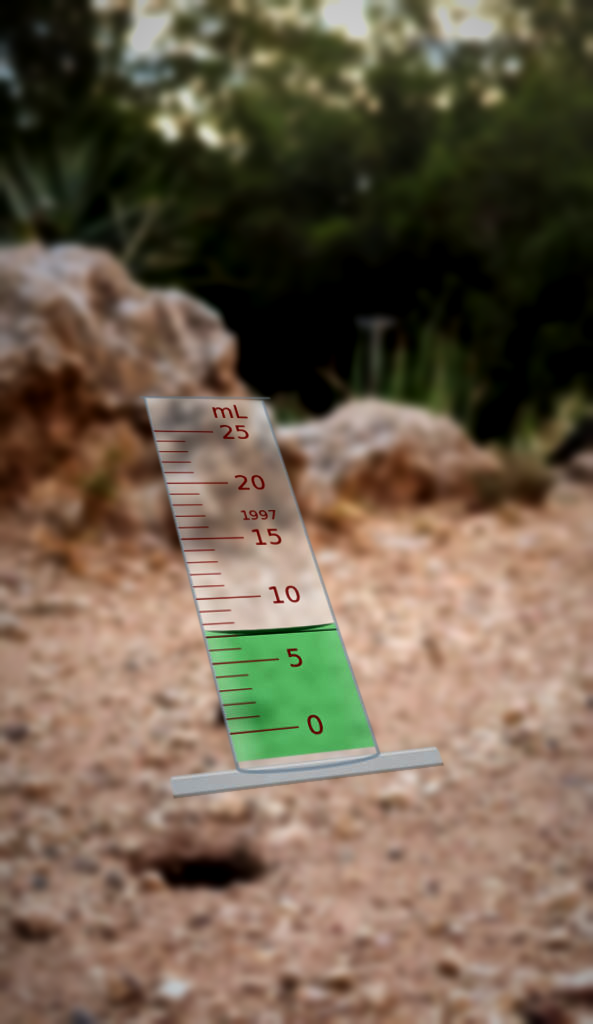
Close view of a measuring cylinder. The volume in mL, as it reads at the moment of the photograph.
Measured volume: 7 mL
